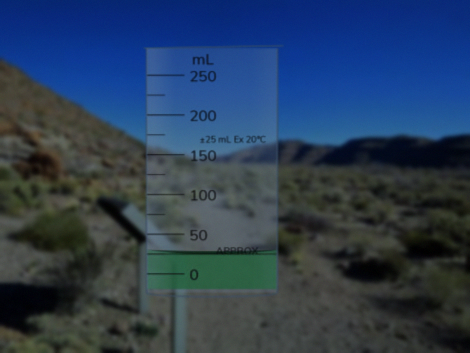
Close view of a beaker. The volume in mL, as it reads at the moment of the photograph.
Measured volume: 25 mL
